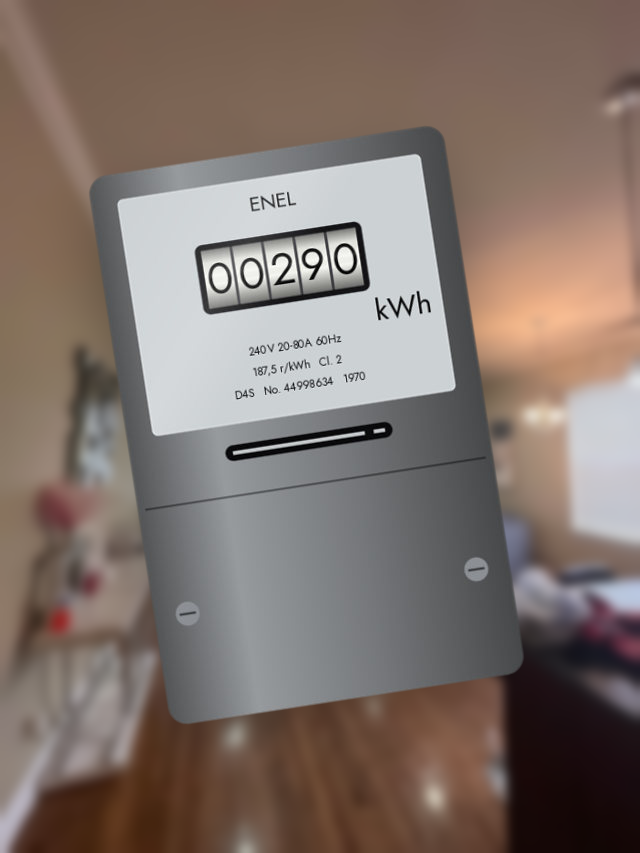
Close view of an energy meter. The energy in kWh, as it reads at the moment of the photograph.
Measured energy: 290 kWh
